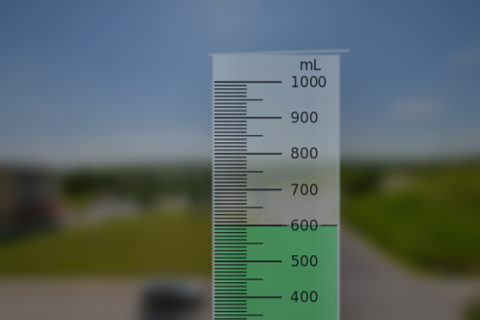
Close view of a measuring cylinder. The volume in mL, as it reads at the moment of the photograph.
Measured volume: 600 mL
